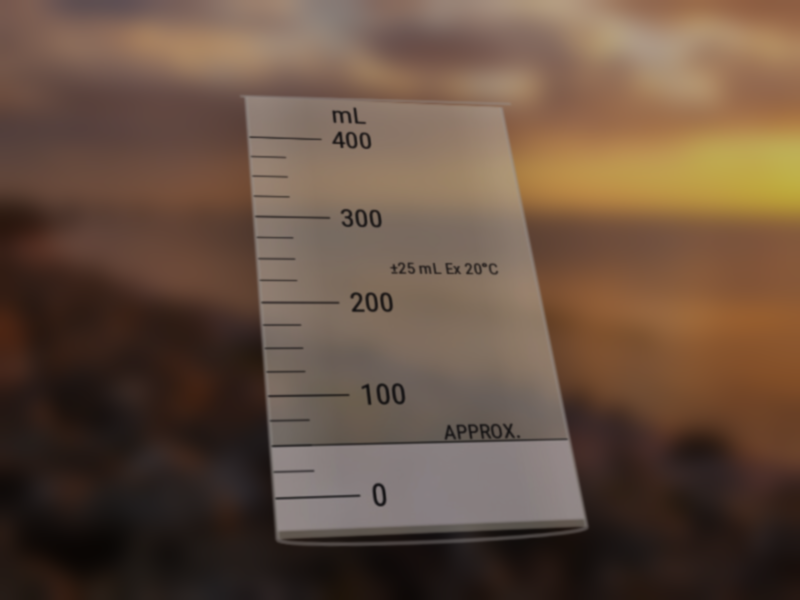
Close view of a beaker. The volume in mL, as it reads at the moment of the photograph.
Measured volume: 50 mL
